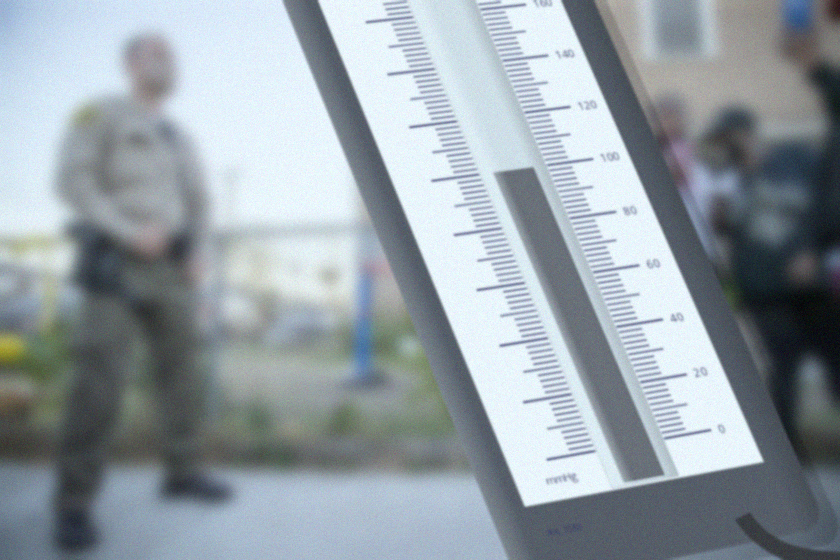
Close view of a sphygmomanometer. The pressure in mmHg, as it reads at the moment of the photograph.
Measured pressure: 100 mmHg
